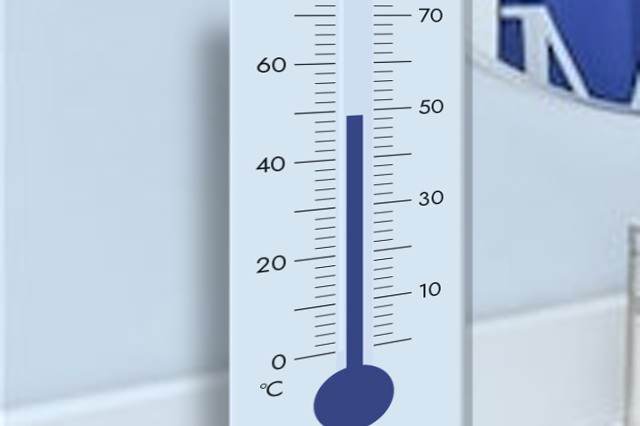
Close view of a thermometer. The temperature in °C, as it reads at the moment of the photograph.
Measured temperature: 49 °C
